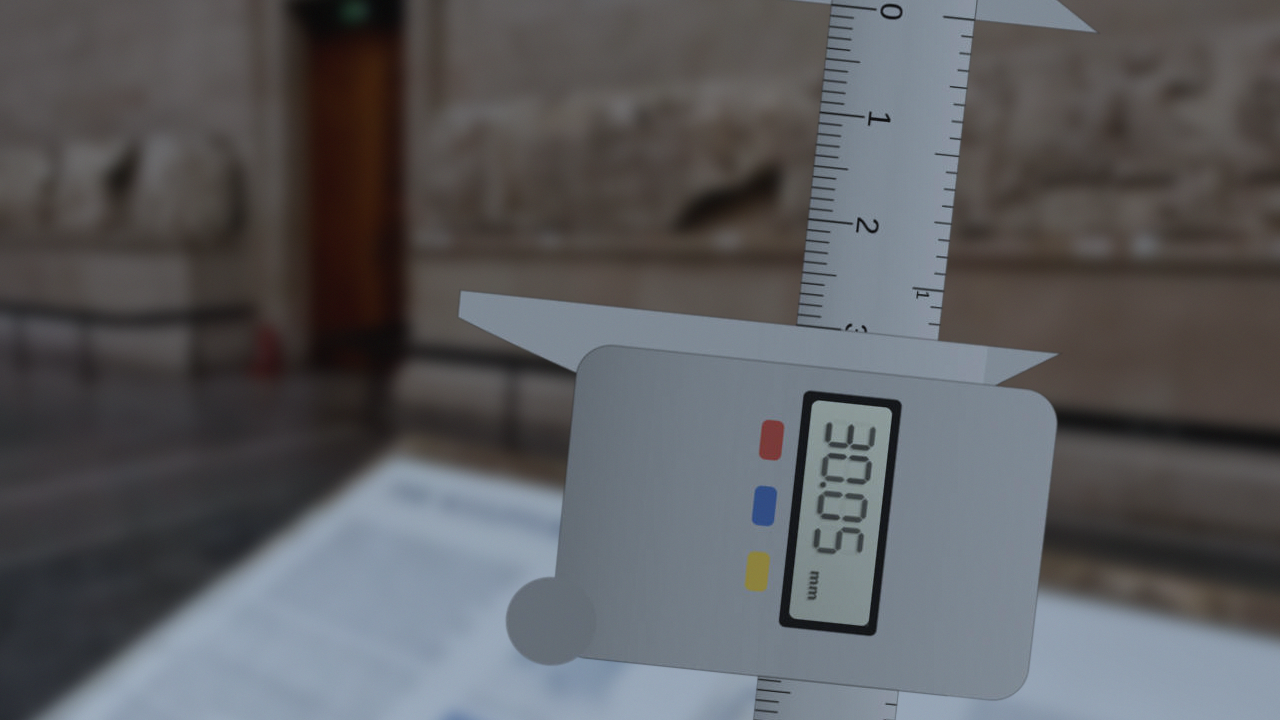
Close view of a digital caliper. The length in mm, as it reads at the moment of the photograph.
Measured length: 30.05 mm
